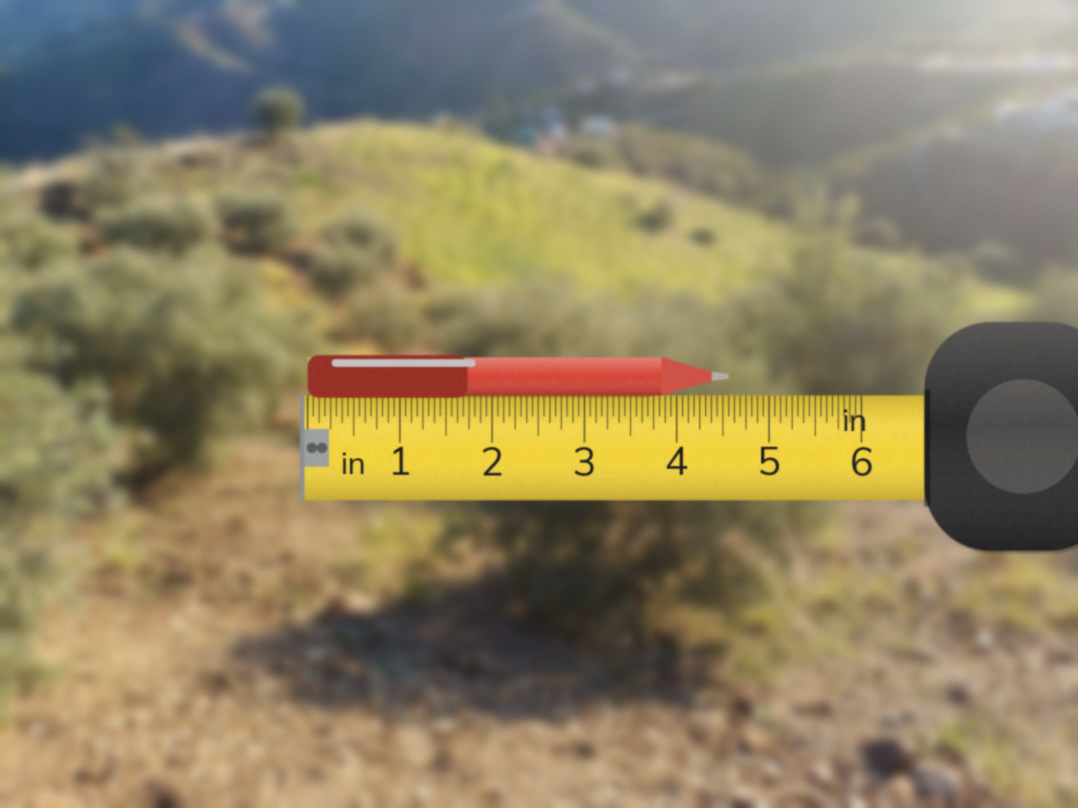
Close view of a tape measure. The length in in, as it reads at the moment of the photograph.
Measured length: 4.5625 in
